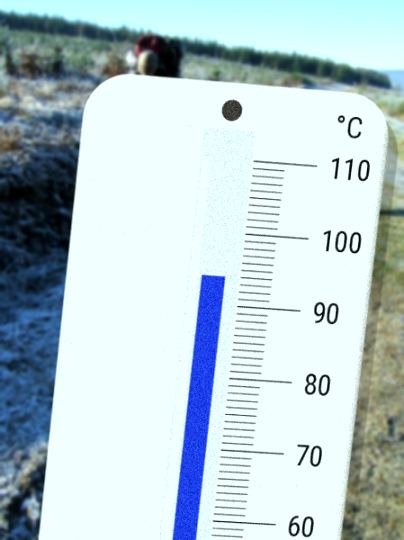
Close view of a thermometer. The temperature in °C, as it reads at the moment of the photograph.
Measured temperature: 94 °C
